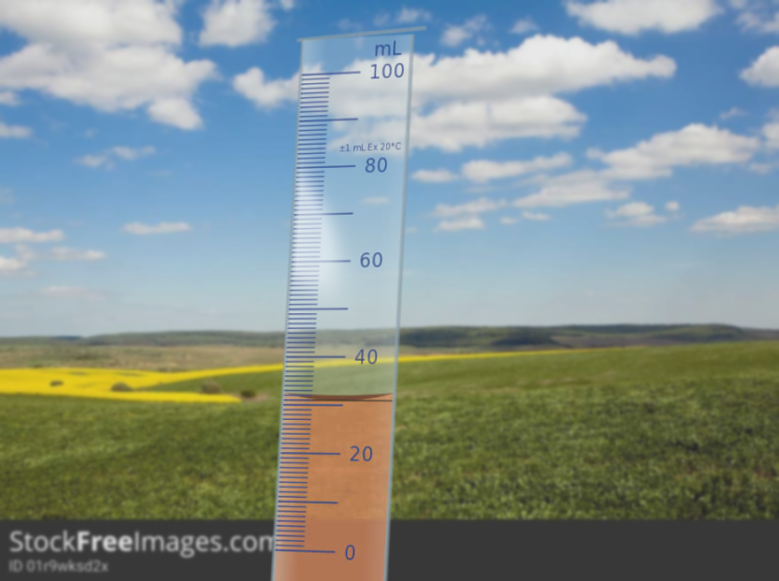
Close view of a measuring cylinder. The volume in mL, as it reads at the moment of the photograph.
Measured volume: 31 mL
